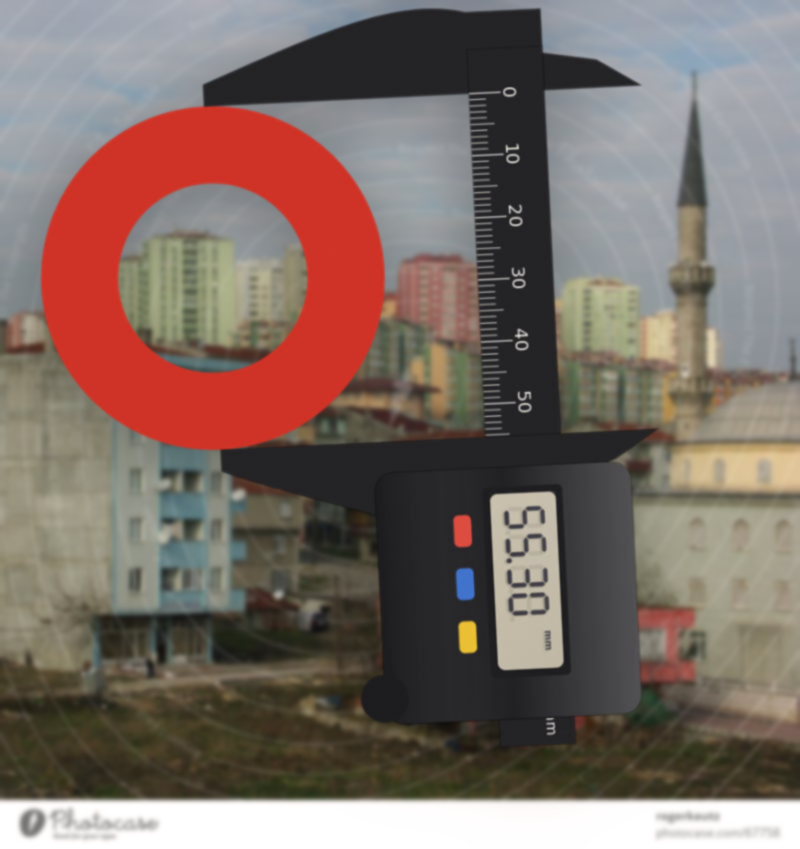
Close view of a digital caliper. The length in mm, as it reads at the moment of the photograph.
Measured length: 55.30 mm
